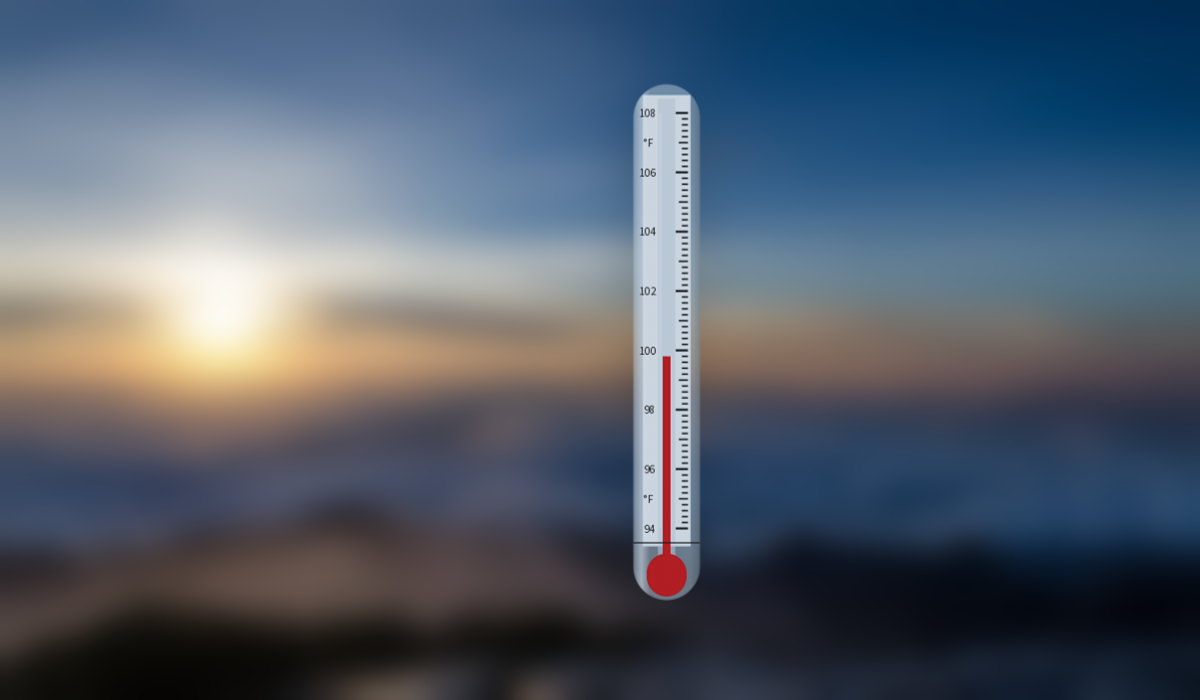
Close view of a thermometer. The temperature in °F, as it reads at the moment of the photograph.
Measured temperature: 99.8 °F
